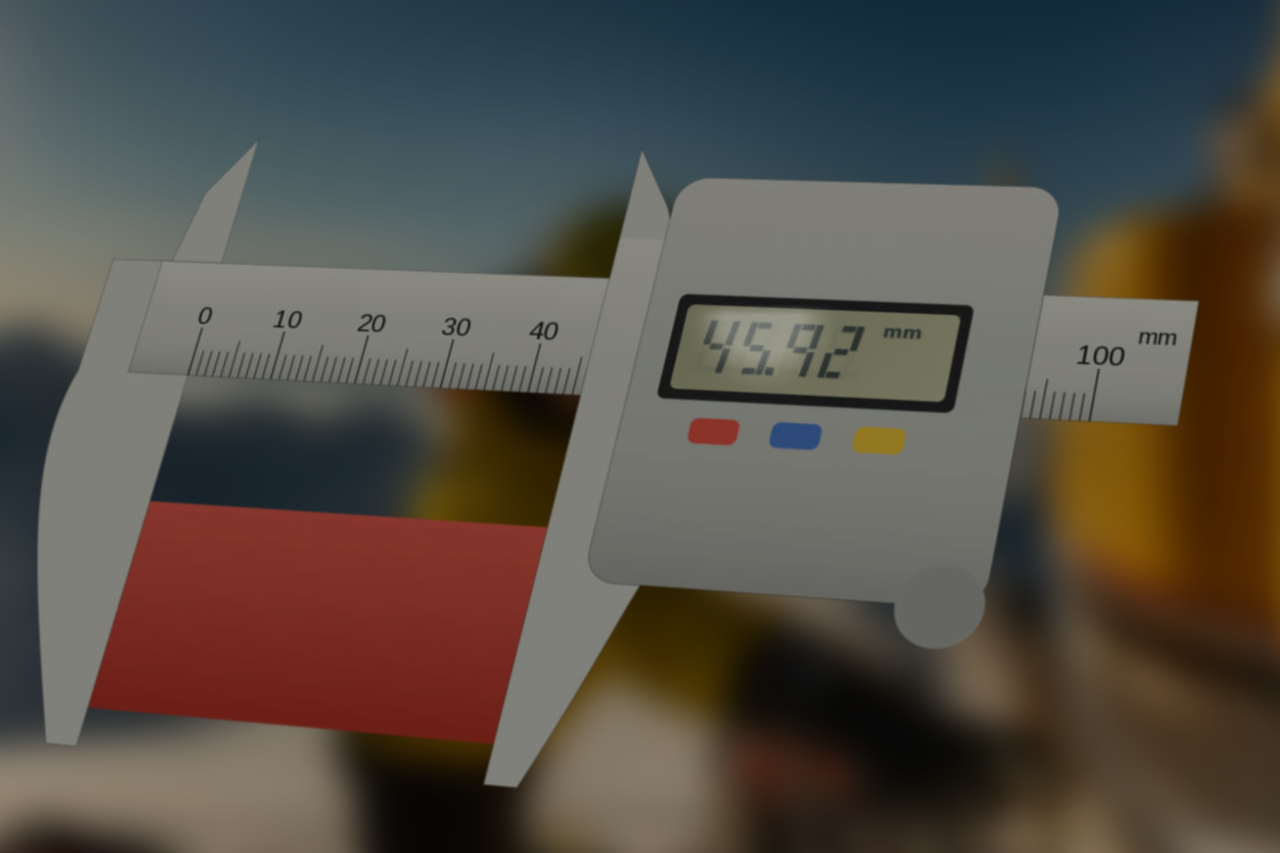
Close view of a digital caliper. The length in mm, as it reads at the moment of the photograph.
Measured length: 45.92 mm
